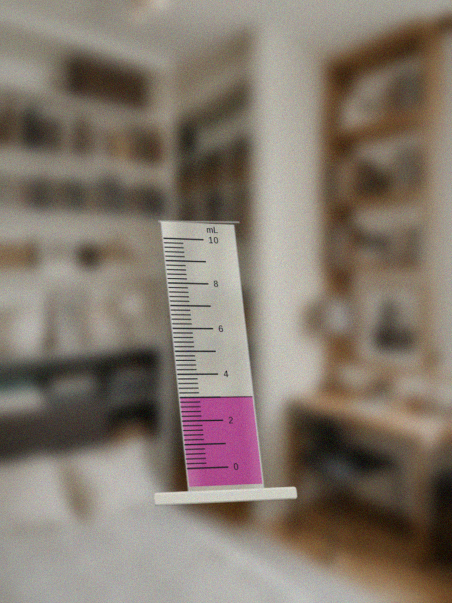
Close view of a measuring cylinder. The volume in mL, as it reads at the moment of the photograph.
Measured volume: 3 mL
